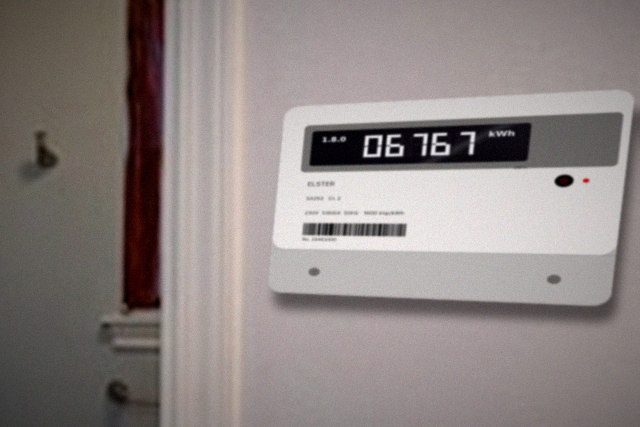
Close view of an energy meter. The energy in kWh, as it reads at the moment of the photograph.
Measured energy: 6767 kWh
